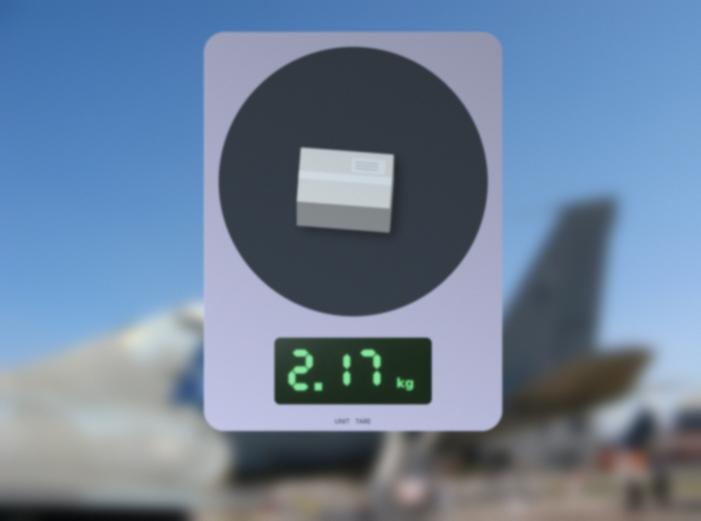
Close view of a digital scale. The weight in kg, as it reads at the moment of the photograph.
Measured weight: 2.17 kg
